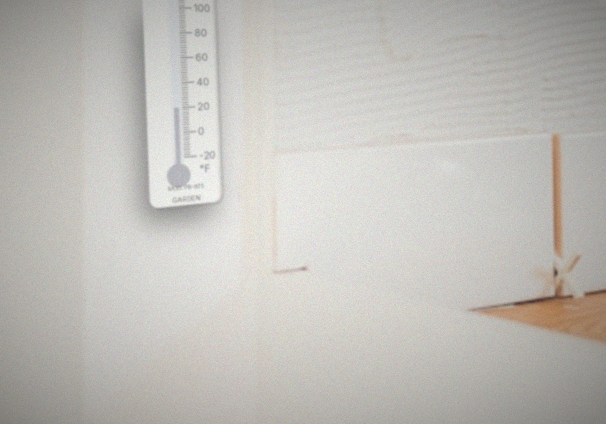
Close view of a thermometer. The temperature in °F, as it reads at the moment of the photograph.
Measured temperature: 20 °F
